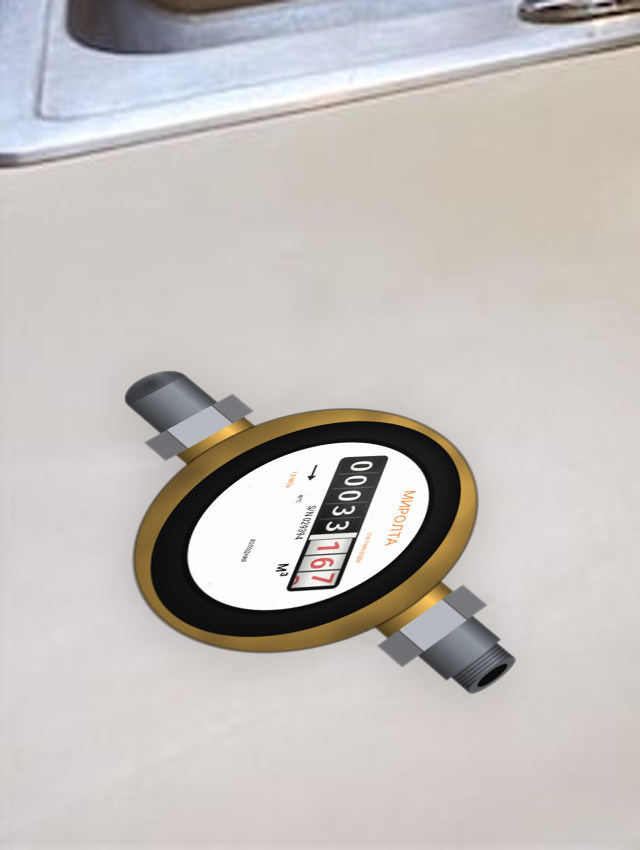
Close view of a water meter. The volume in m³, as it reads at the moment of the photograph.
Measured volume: 33.167 m³
